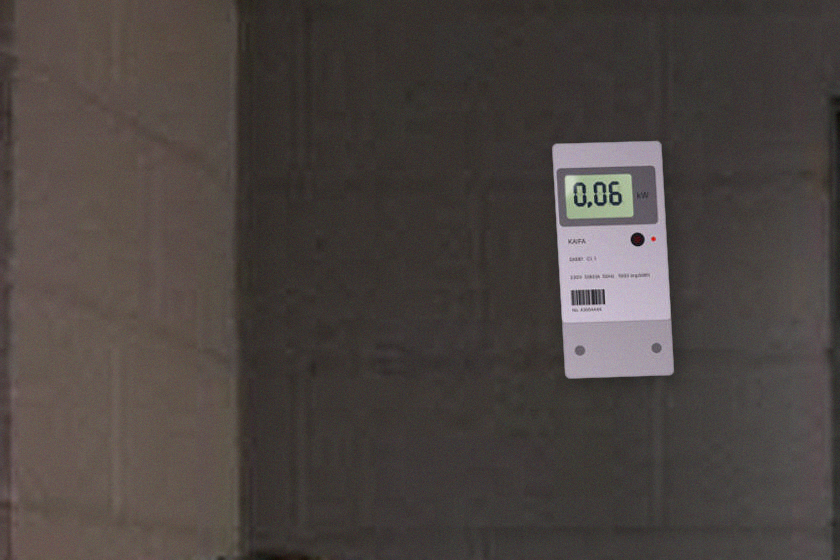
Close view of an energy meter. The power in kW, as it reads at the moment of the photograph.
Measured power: 0.06 kW
